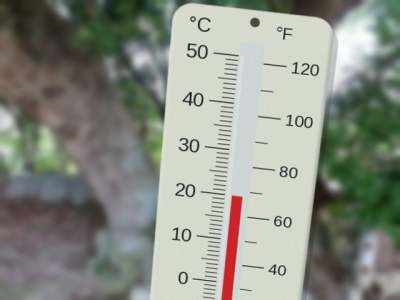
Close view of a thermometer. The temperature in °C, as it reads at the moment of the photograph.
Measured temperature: 20 °C
